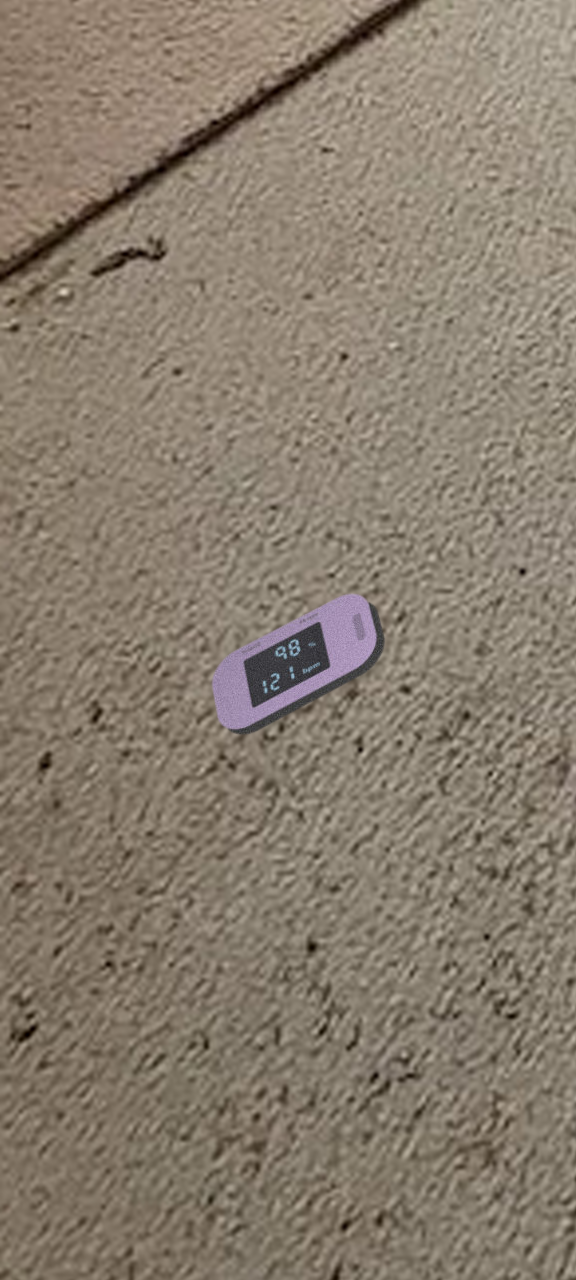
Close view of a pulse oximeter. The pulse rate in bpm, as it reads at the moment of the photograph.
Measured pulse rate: 121 bpm
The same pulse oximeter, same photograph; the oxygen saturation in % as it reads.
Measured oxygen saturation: 98 %
